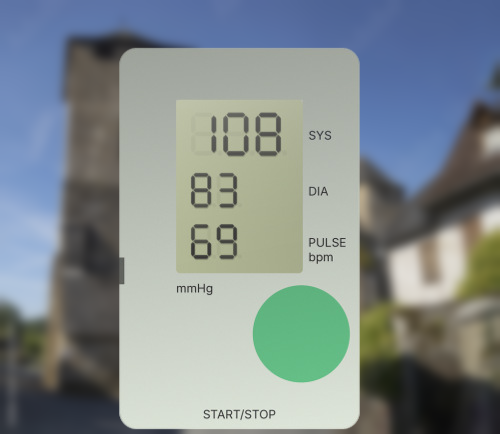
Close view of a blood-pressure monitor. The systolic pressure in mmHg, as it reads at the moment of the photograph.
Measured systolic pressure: 108 mmHg
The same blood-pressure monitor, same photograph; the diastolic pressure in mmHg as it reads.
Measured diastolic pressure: 83 mmHg
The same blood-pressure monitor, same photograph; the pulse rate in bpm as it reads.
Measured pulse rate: 69 bpm
